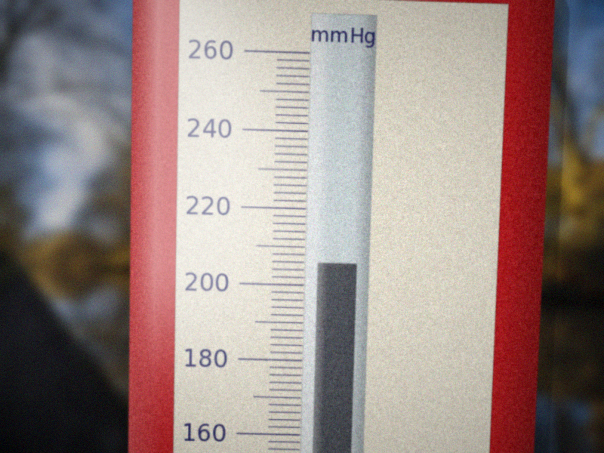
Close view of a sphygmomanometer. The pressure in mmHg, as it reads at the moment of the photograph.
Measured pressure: 206 mmHg
